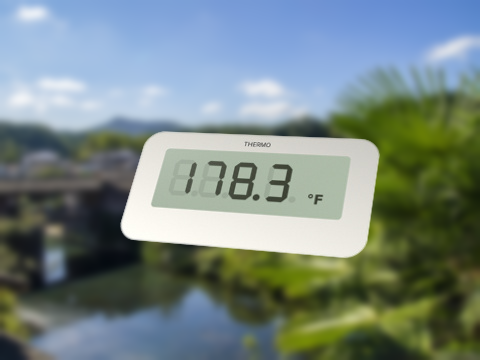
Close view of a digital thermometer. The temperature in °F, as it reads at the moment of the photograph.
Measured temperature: 178.3 °F
